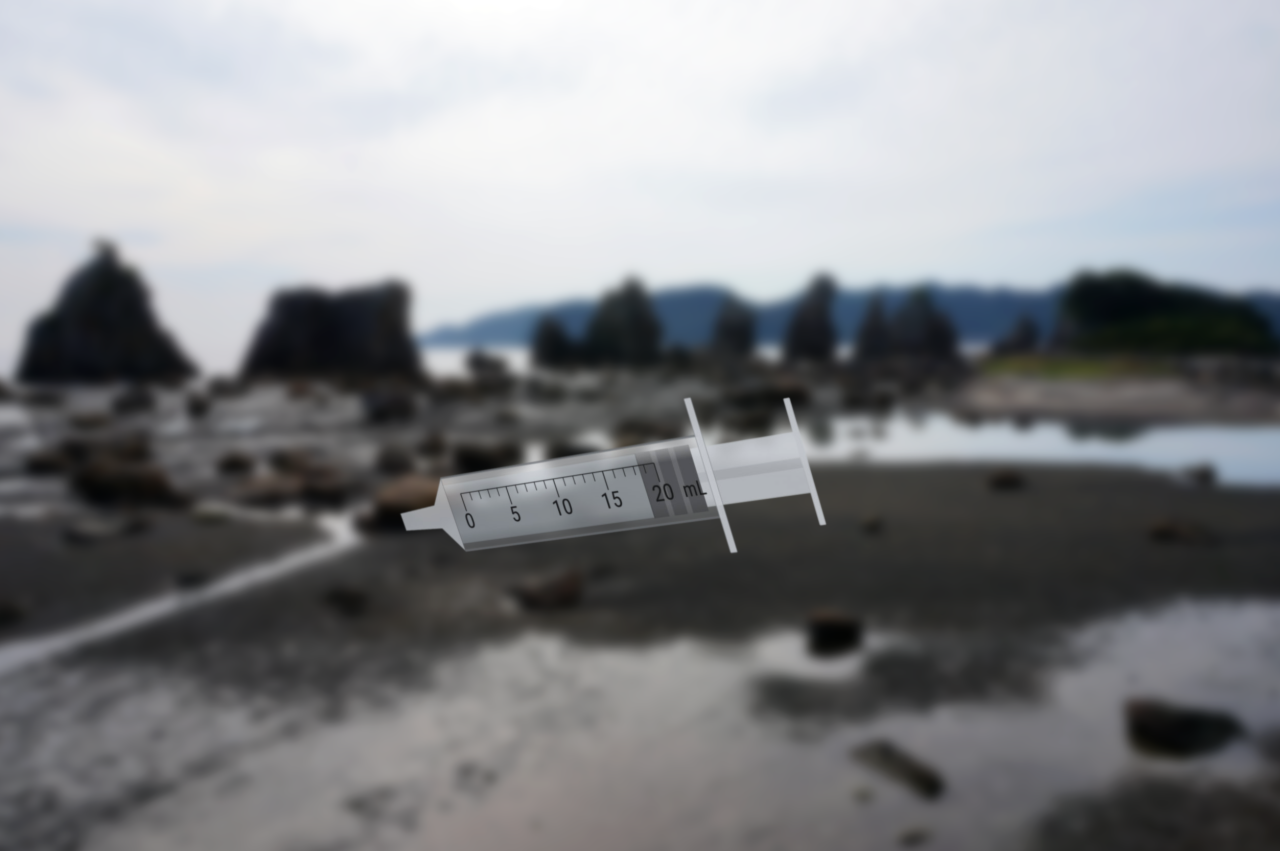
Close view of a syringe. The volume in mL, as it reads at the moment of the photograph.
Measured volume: 18.5 mL
